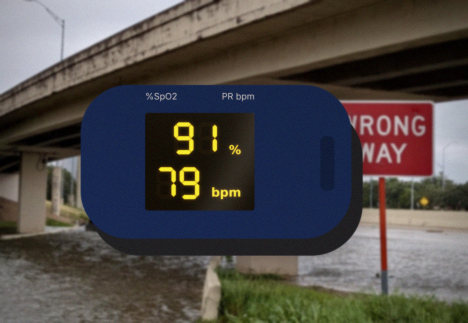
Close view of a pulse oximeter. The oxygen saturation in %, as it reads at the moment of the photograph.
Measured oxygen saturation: 91 %
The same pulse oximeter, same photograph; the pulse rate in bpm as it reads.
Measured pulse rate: 79 bpm
